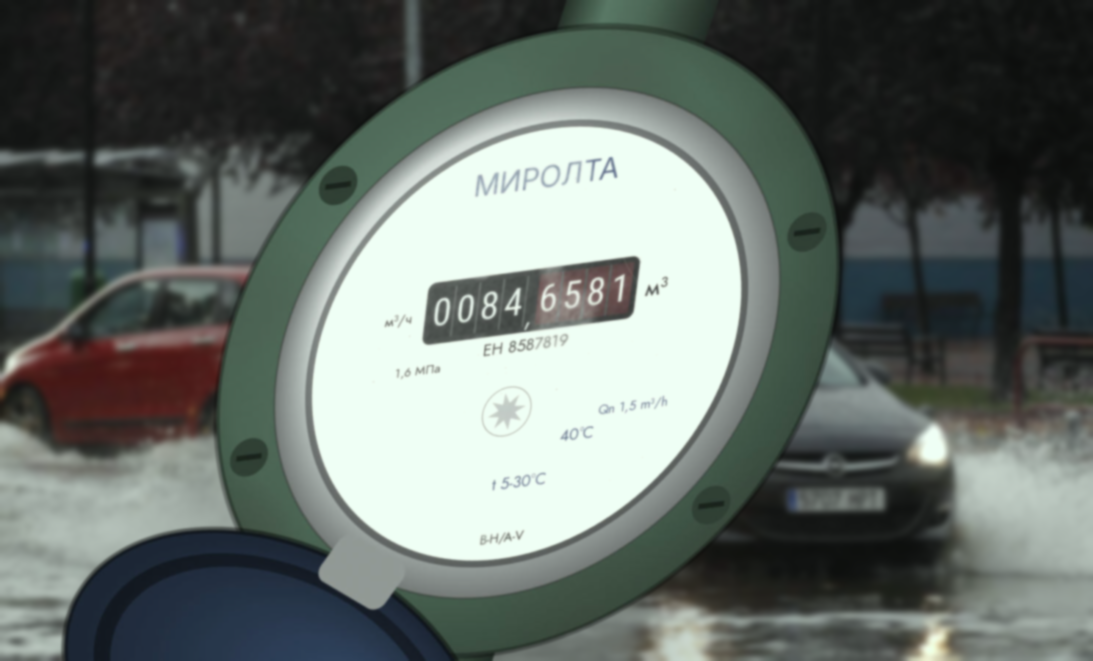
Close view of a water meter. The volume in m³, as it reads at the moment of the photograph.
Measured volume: 84.6581 m³
